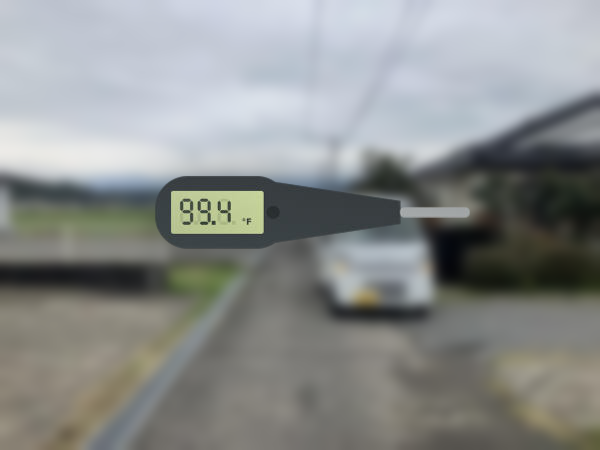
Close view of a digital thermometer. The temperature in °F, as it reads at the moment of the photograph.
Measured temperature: 99.4 °F
